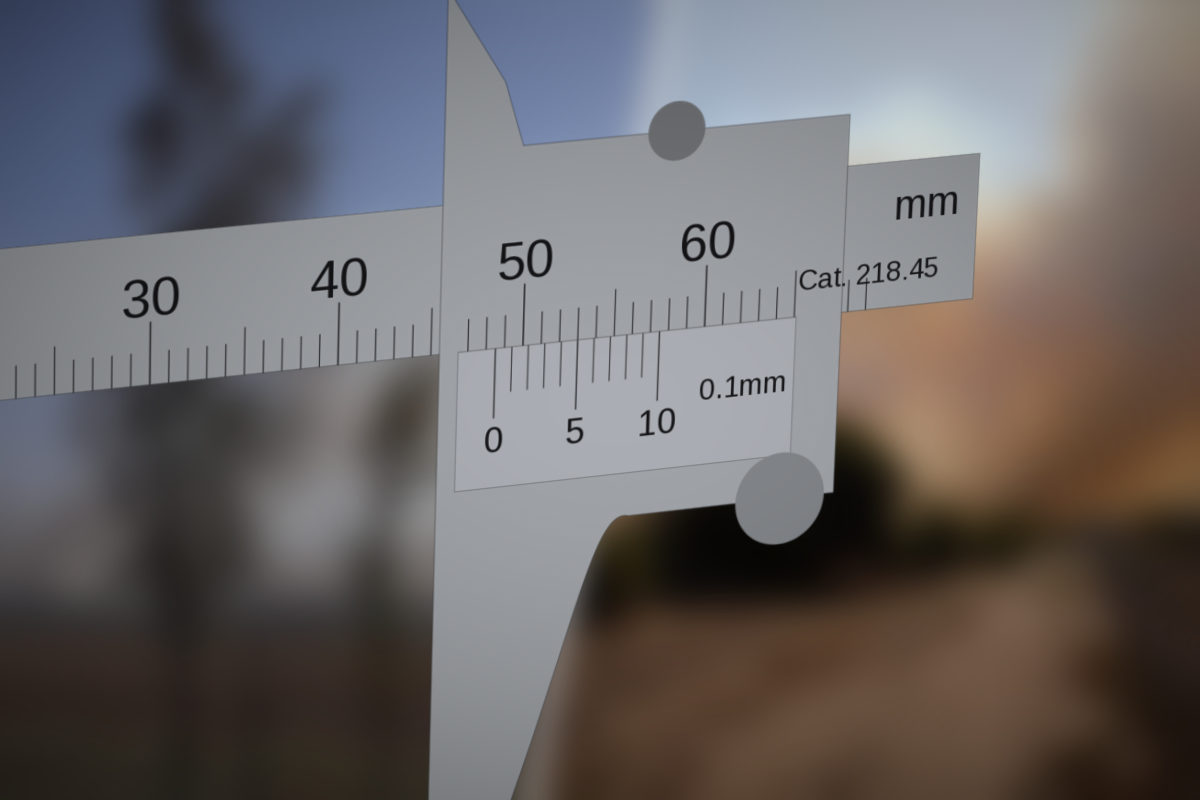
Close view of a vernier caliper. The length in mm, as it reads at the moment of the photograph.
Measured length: 48.5 mm
